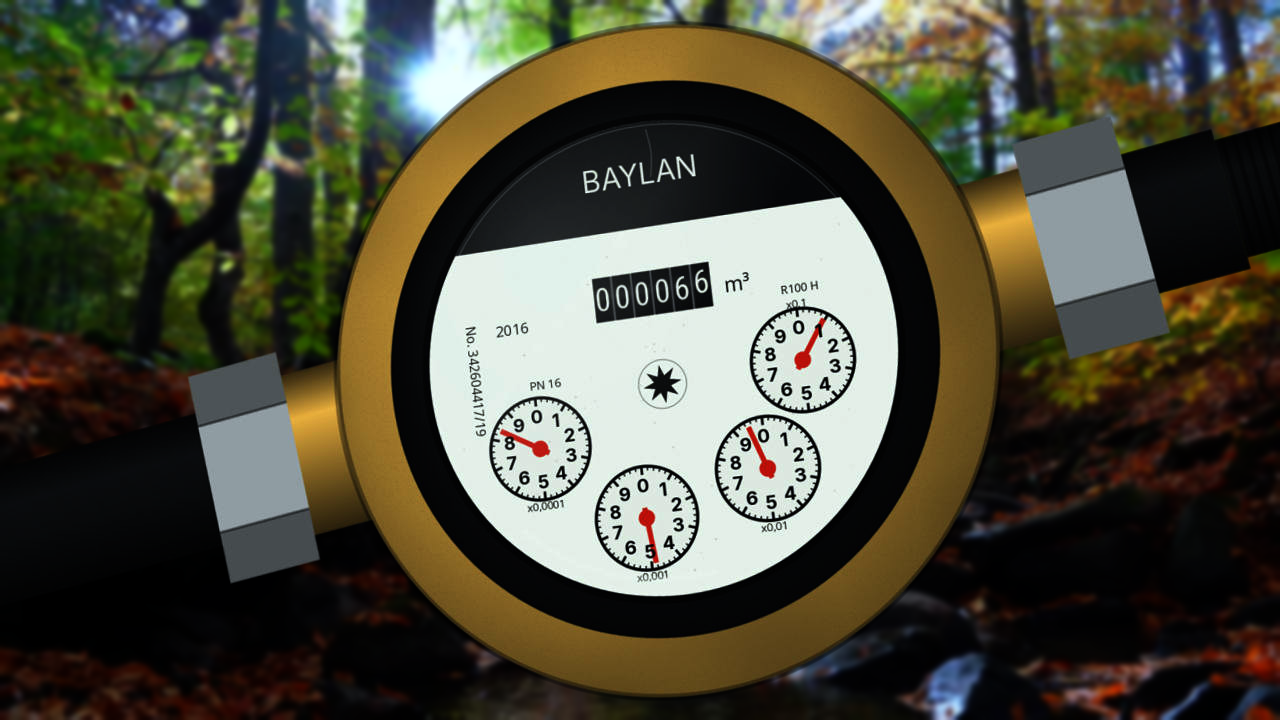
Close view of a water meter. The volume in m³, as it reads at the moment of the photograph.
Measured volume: 66.0948 m³
